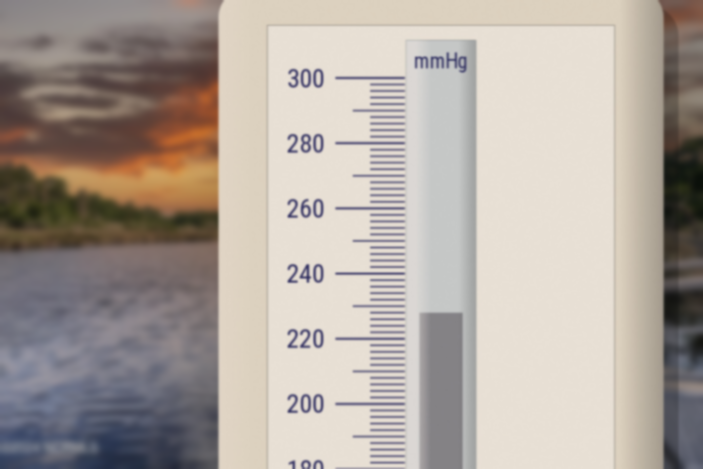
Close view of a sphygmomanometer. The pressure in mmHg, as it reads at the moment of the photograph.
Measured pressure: 228 mmHg
